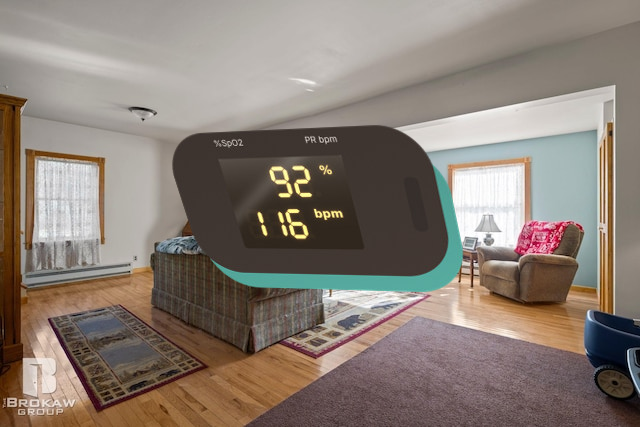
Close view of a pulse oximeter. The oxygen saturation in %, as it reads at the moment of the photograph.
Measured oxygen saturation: 92 %
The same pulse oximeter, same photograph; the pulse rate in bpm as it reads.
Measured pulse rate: 116 bpm
